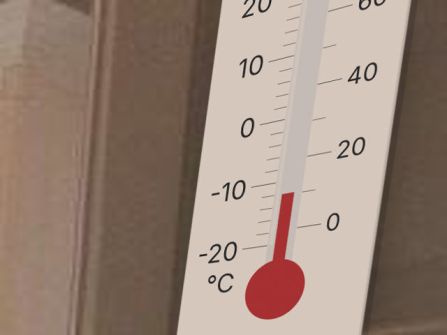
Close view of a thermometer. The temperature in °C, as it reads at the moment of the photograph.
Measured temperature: -12 °C
